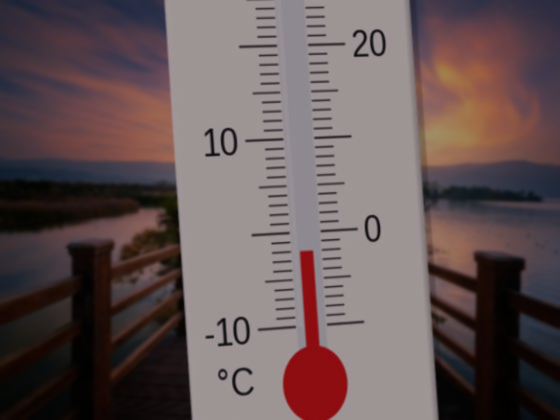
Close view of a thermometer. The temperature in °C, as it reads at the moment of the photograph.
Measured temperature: -2 °C
